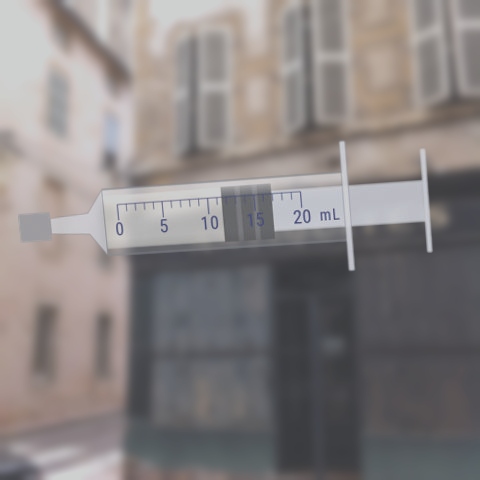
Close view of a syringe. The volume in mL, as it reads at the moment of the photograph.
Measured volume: 11.5 mL
